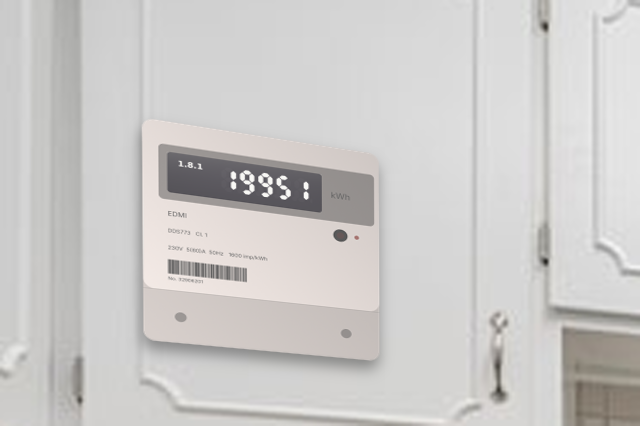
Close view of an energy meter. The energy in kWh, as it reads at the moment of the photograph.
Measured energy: 19951 kWh
